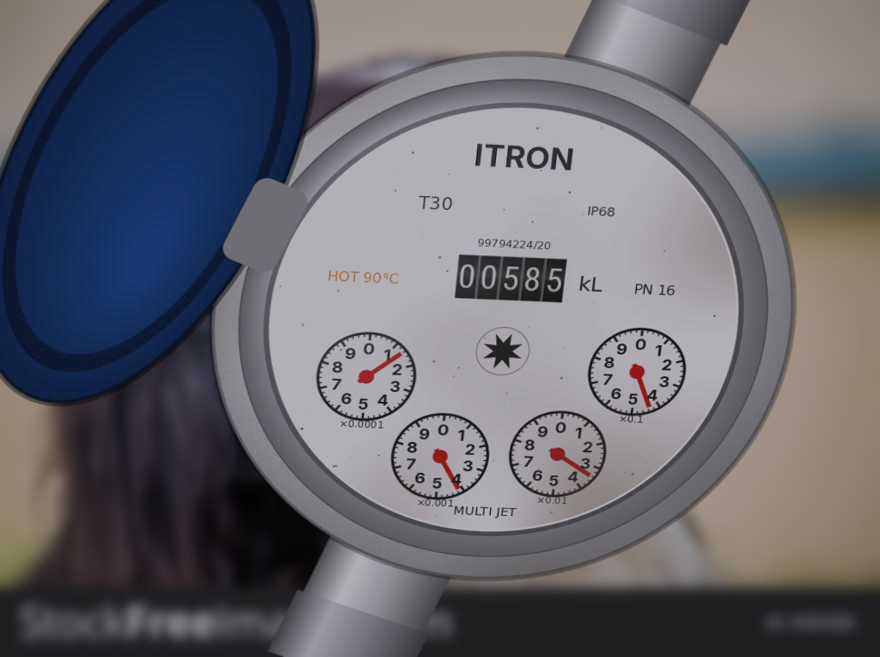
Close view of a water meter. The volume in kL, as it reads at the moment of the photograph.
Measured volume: 585.4341 kL
